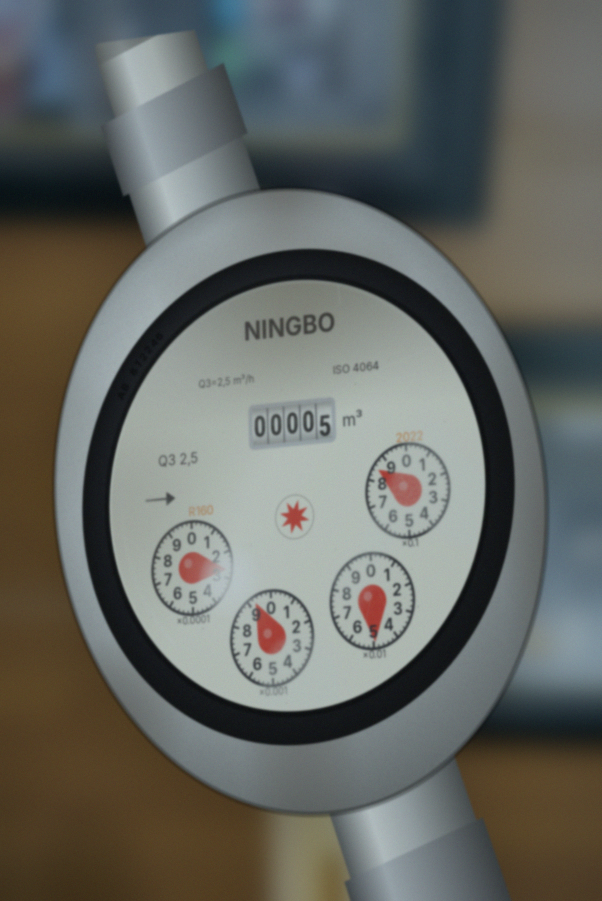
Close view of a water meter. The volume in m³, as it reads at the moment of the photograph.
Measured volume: 4.8492 m³
